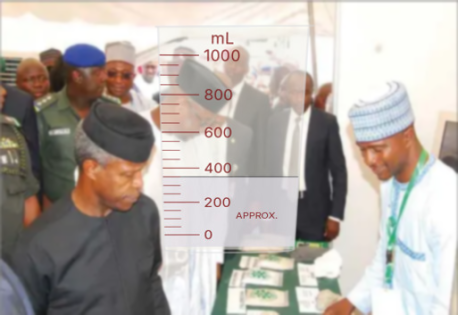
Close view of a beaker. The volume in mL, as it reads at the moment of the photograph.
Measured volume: 350 mL
